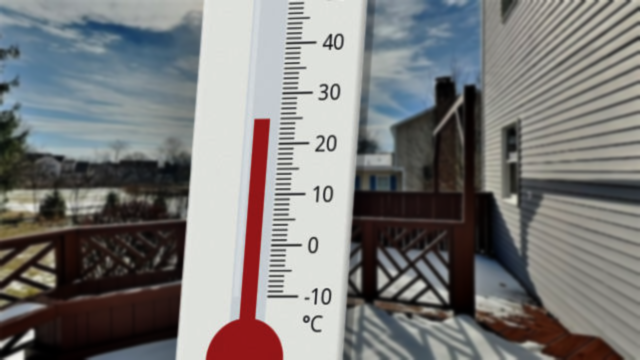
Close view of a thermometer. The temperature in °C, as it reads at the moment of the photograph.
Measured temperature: 25 °C
